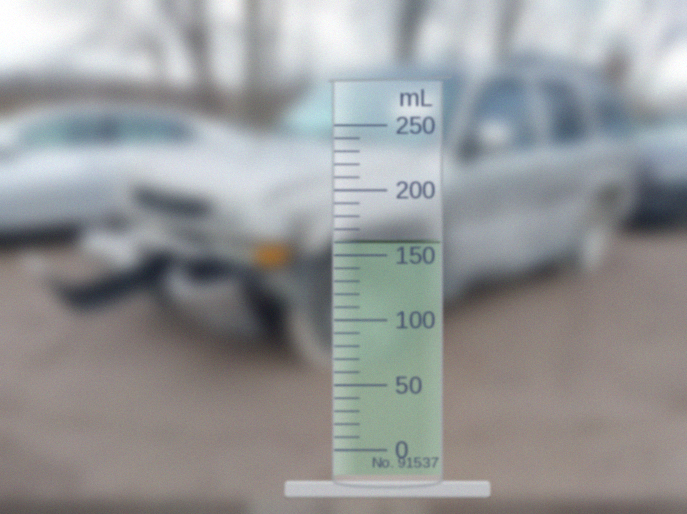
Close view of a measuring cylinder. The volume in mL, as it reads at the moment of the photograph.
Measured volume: 160 mL
